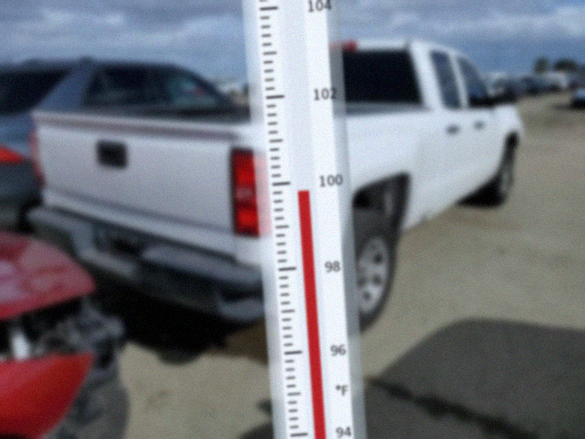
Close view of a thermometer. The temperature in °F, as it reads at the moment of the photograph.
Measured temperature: 99.8 °F
